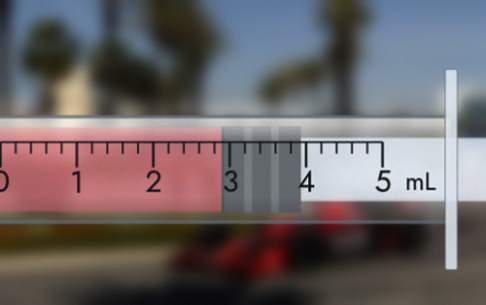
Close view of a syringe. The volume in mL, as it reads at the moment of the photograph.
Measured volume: 2.9 mL
